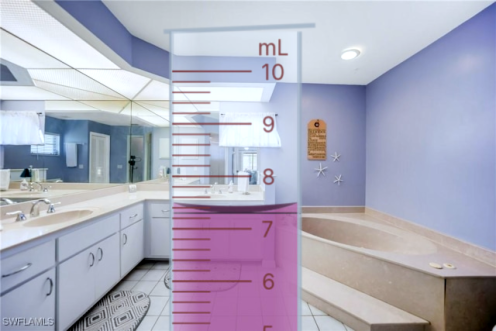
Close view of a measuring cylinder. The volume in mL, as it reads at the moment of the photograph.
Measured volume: 7.3 mL
